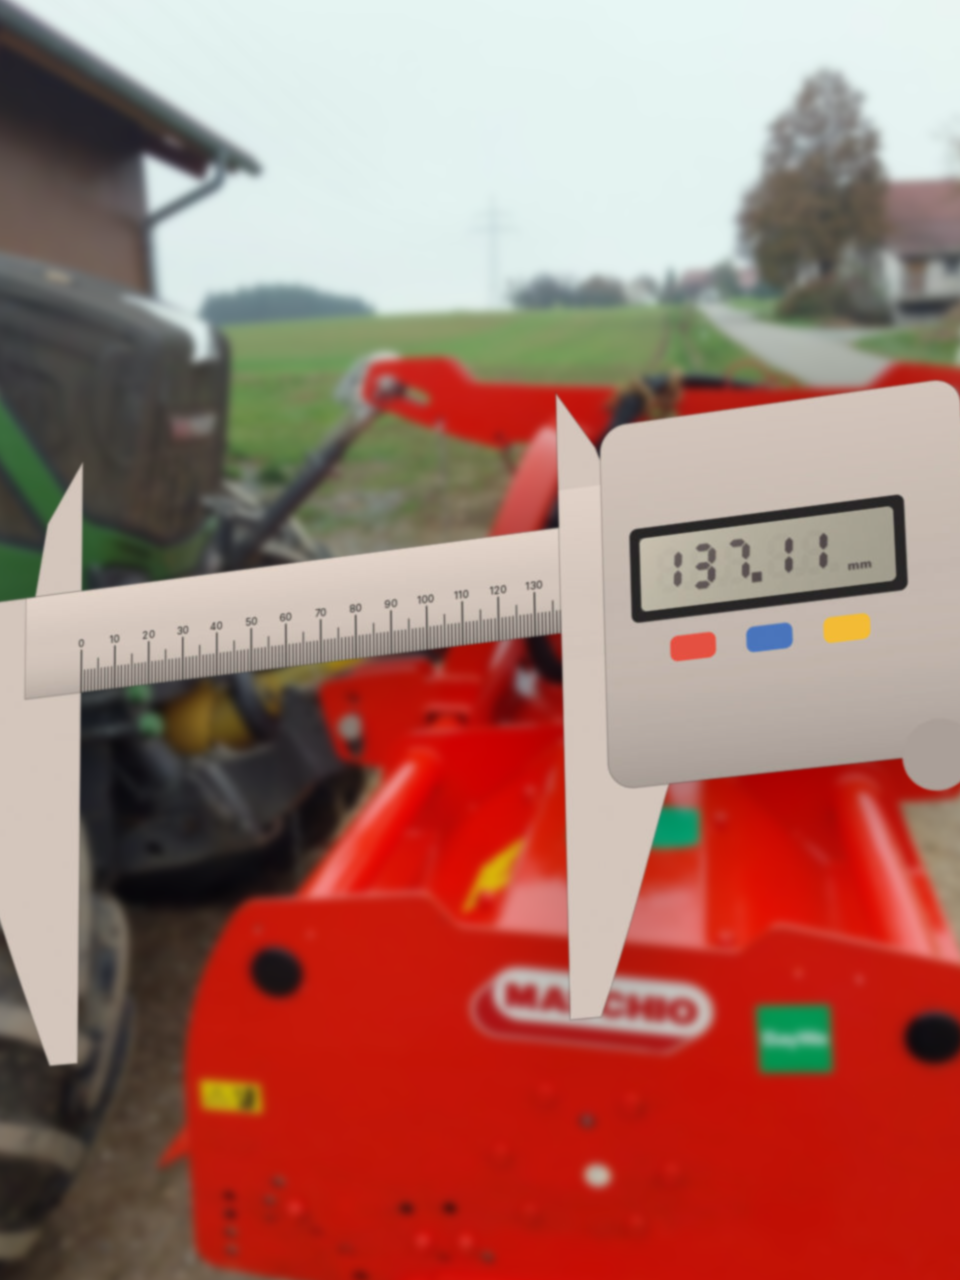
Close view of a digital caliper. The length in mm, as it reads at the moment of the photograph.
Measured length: 137.11 mm
